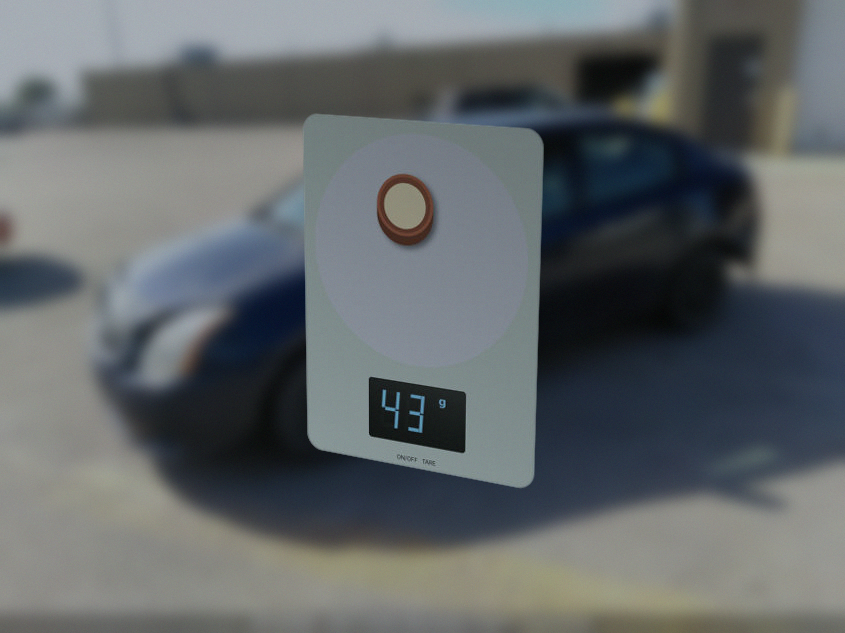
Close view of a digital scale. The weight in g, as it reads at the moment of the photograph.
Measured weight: 43 g
